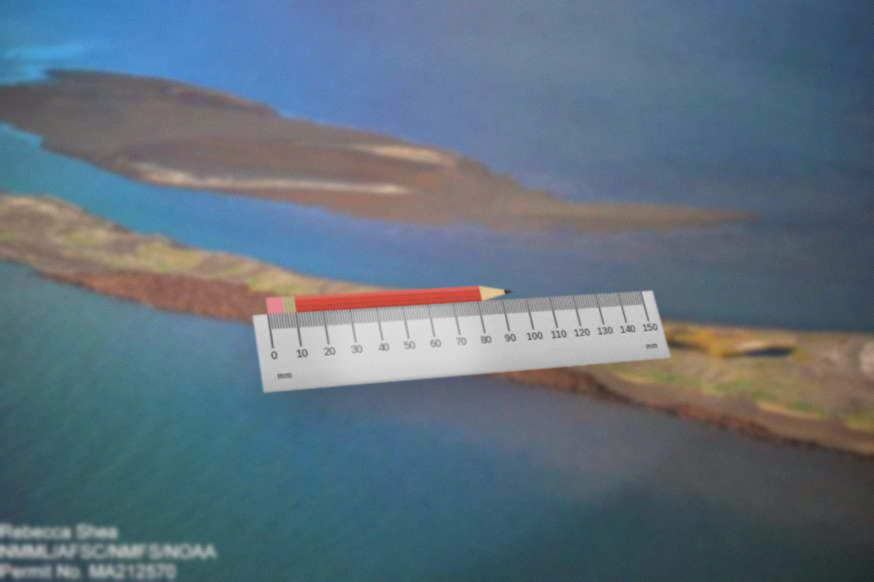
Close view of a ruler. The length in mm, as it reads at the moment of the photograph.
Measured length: 95 mm
